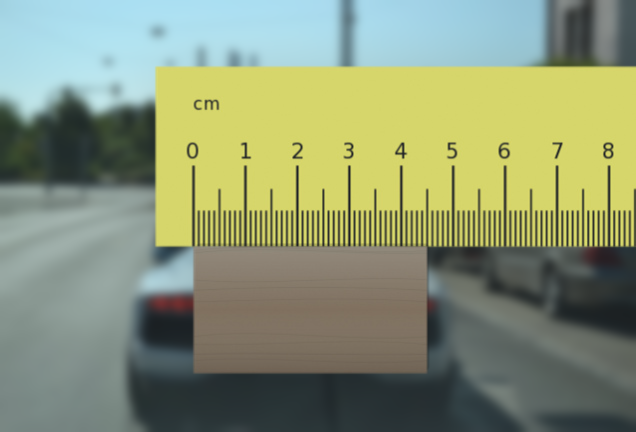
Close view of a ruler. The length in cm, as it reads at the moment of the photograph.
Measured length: 4.5 cm
